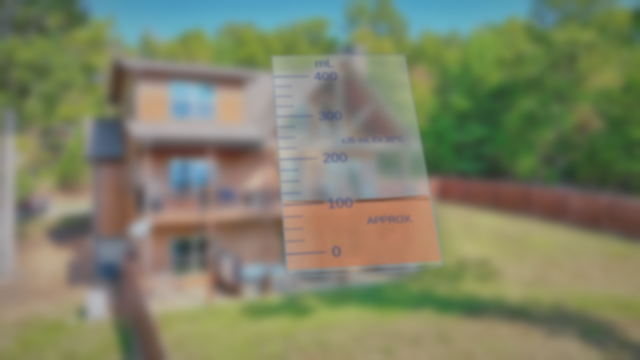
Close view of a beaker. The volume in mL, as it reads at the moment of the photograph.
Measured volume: 100 mL
